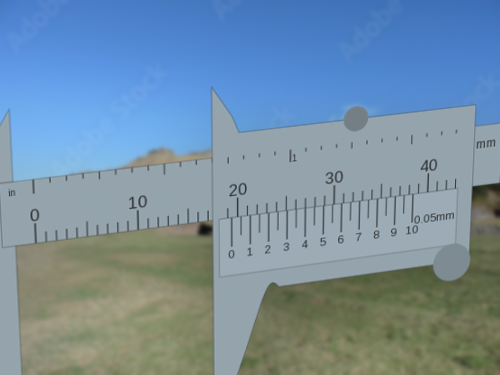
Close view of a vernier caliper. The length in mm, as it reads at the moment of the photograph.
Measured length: 19.4 mm
